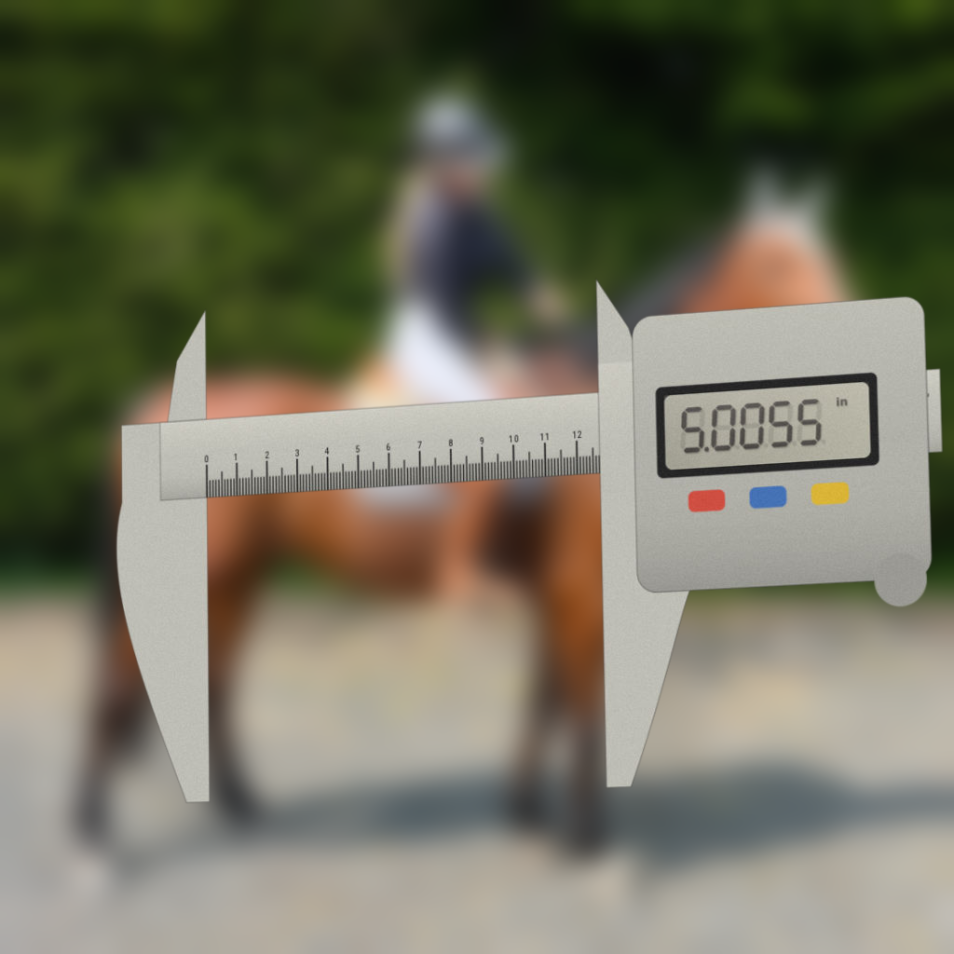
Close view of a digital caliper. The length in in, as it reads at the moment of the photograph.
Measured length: 5.0055 in
